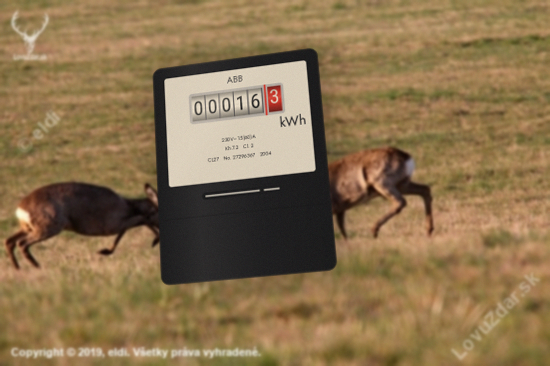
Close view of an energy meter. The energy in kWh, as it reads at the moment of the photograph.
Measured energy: 16.3 kWh
